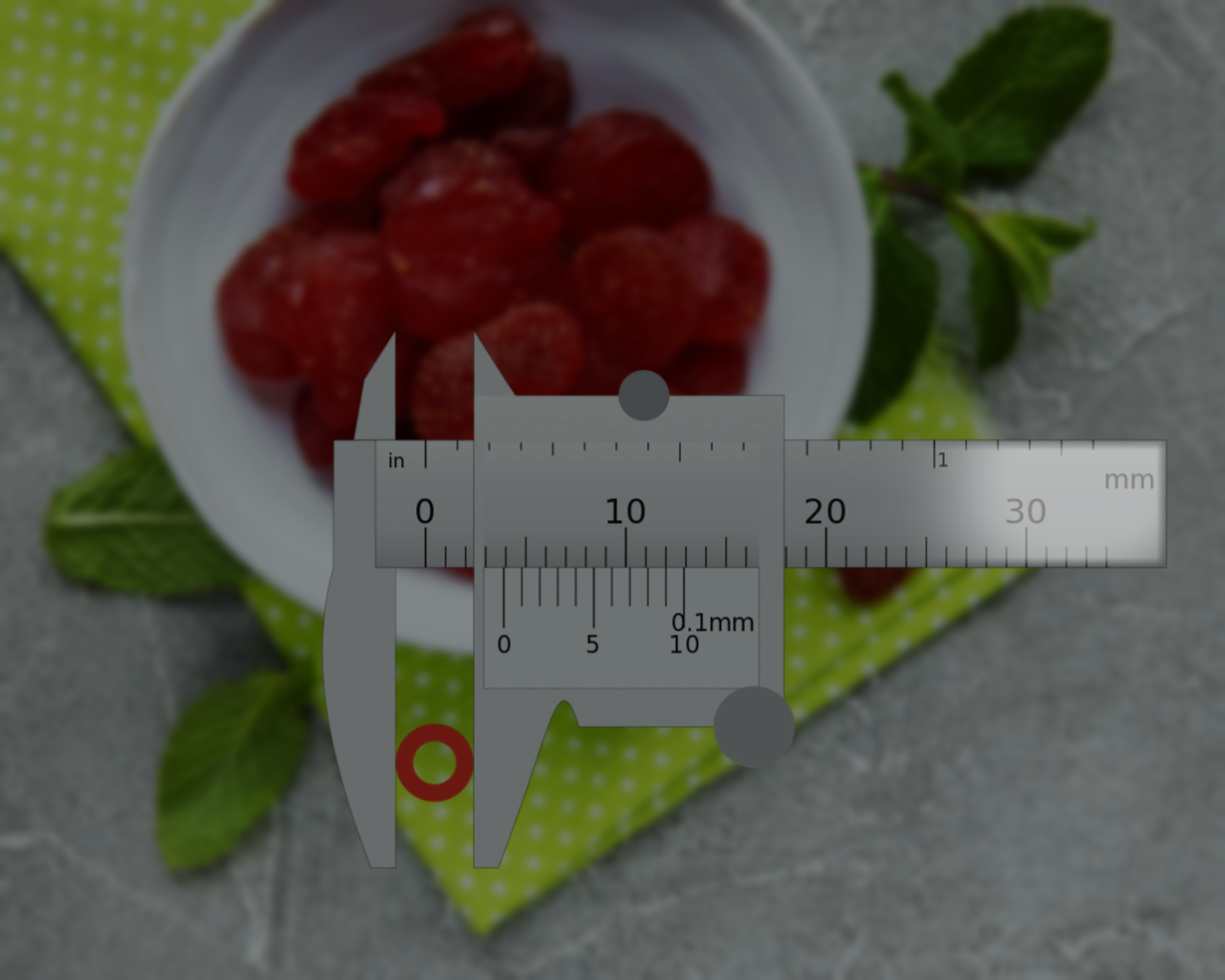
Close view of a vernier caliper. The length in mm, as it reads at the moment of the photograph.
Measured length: 3.9 mm
